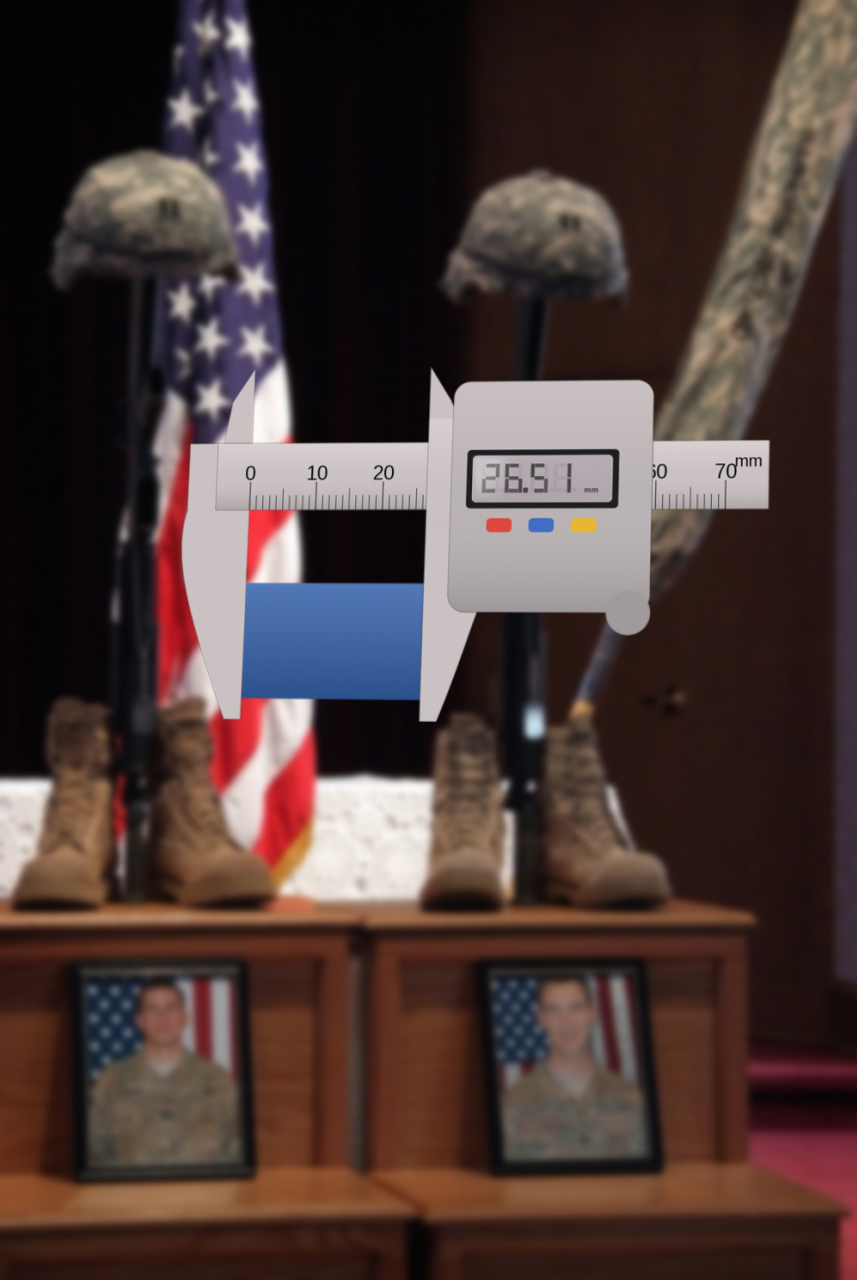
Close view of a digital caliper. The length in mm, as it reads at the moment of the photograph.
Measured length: 26.51 mm
